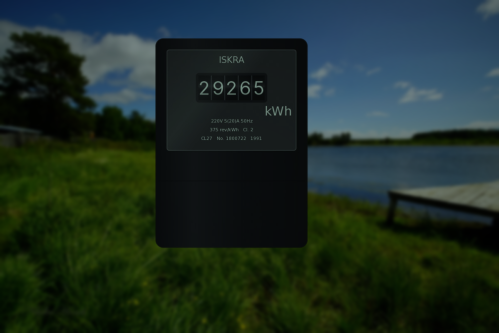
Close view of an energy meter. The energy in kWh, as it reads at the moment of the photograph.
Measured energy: 29265 kWh
